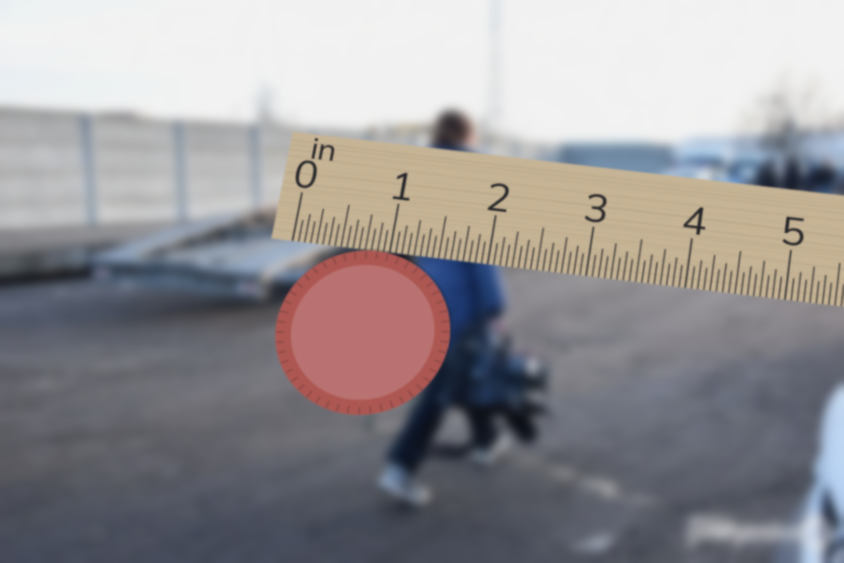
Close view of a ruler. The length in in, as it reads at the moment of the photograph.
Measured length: 1.75 in
